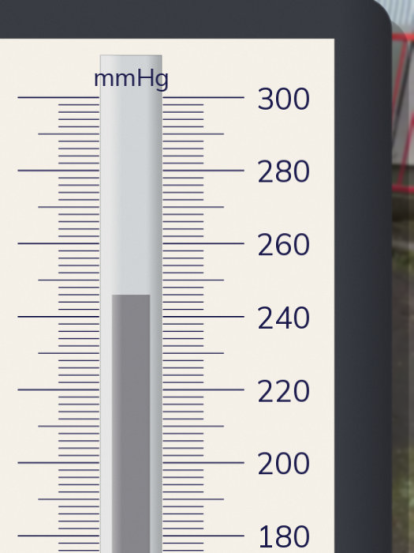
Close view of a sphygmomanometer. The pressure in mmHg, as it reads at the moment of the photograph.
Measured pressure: 246 mmHg
